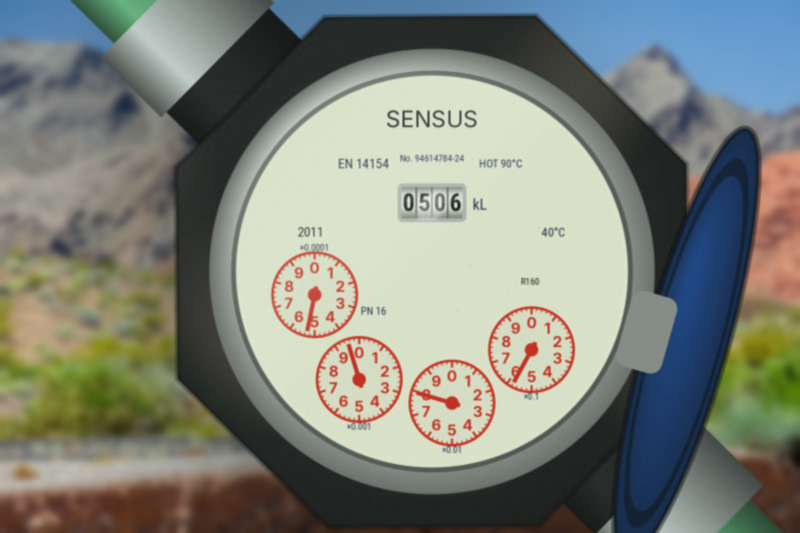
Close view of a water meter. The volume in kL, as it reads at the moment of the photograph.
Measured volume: 506.5795 kL
